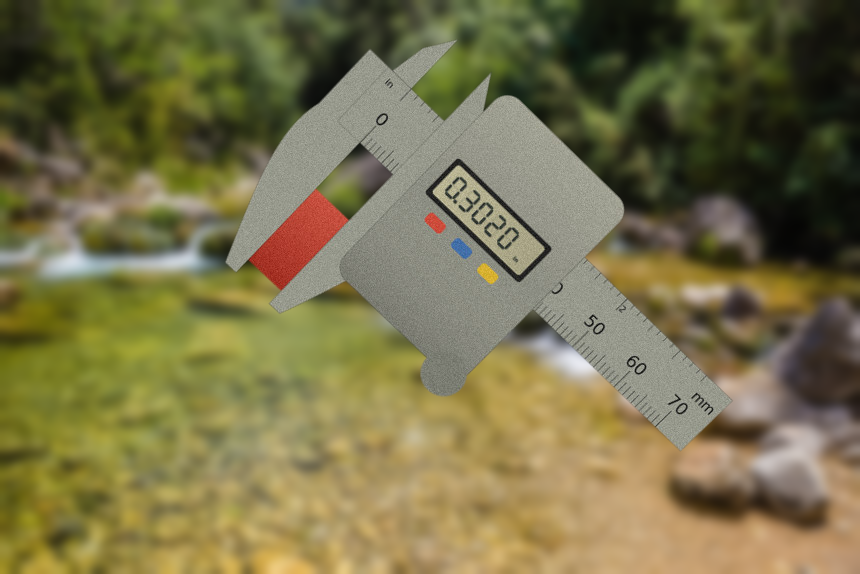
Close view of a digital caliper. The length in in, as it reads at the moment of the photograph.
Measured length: 0.3020 in
